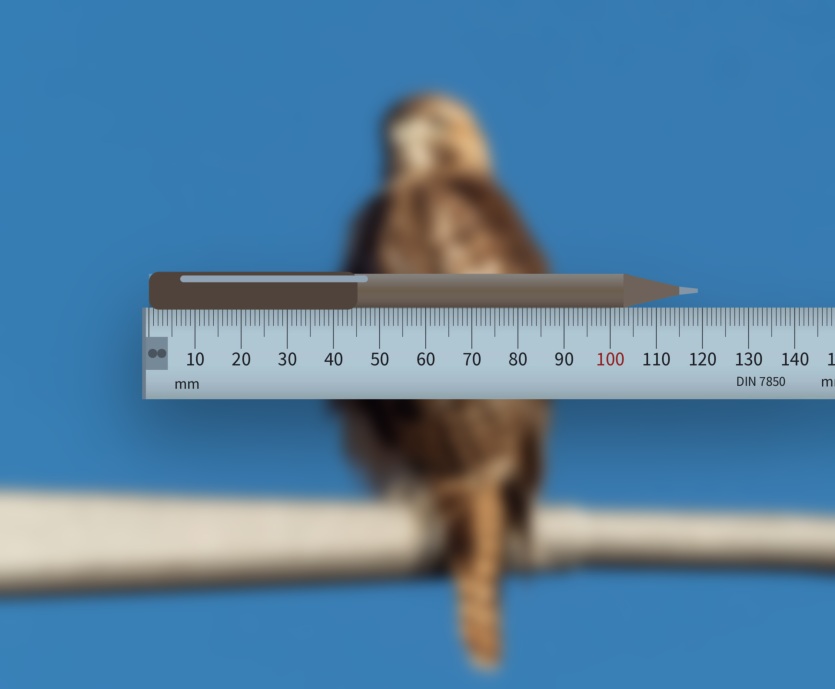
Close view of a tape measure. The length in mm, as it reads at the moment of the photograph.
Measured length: 119 mm
